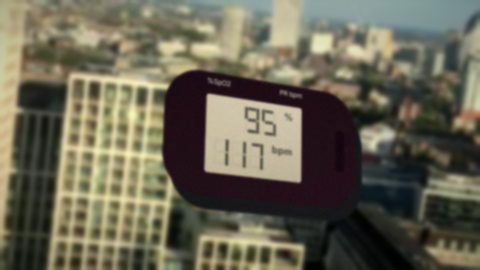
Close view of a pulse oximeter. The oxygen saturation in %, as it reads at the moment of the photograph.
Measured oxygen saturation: 95 %
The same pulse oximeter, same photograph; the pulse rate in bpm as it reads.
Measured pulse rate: 117 bpm
